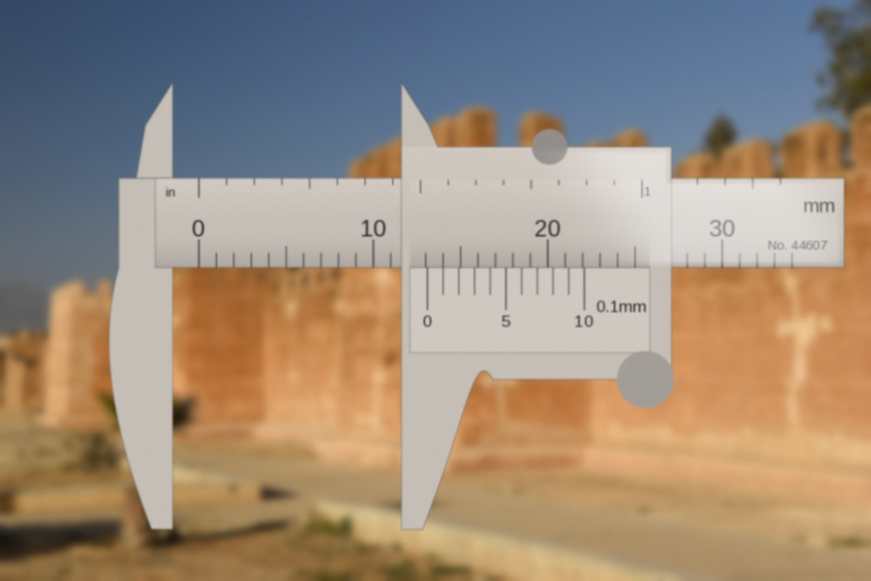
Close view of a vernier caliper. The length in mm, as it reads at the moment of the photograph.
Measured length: 13.1 mm
